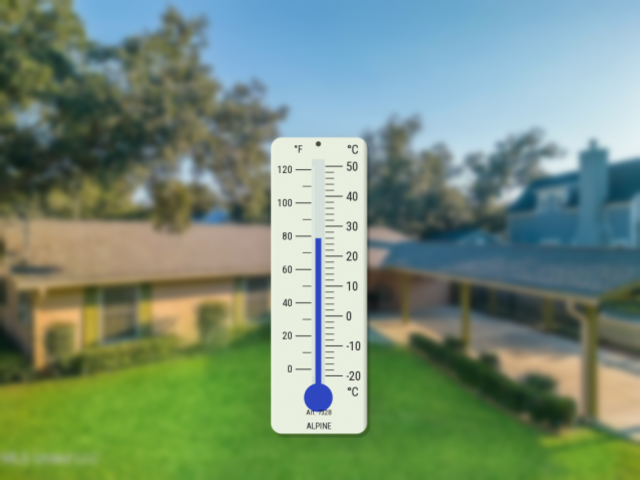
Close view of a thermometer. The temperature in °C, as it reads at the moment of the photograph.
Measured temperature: 26 °C
